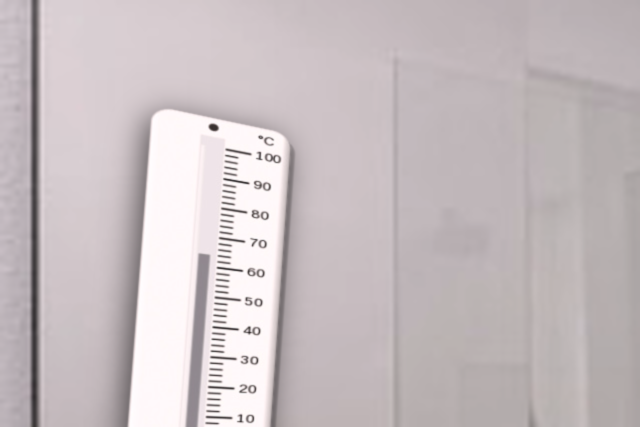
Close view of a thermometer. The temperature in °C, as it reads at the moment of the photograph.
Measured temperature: 64 °C
